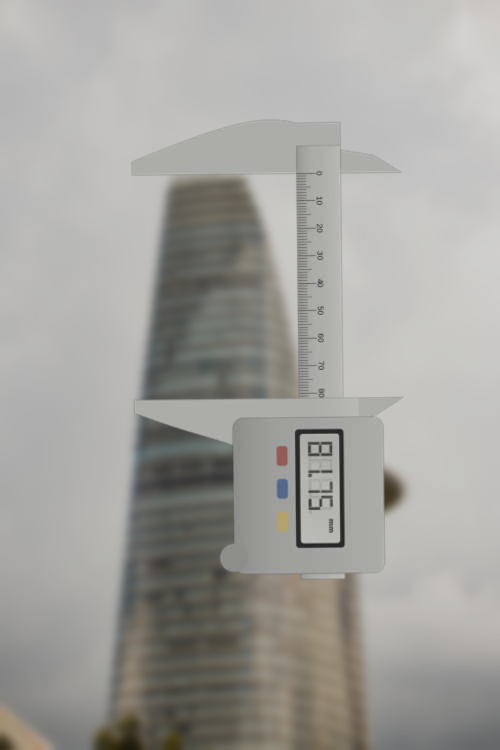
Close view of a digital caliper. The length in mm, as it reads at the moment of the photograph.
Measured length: 81.75 mm
